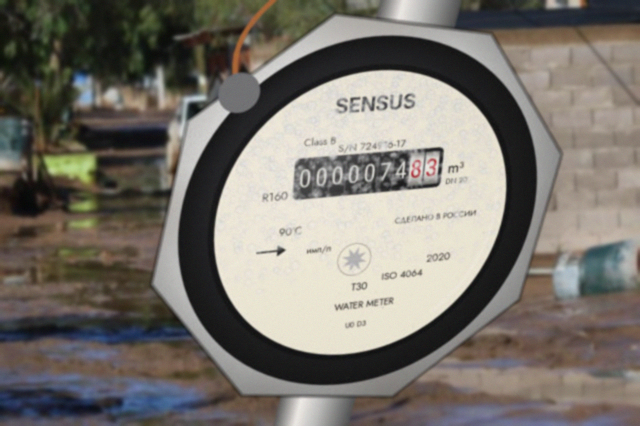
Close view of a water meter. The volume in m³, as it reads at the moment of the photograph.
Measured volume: 74.83 m³
